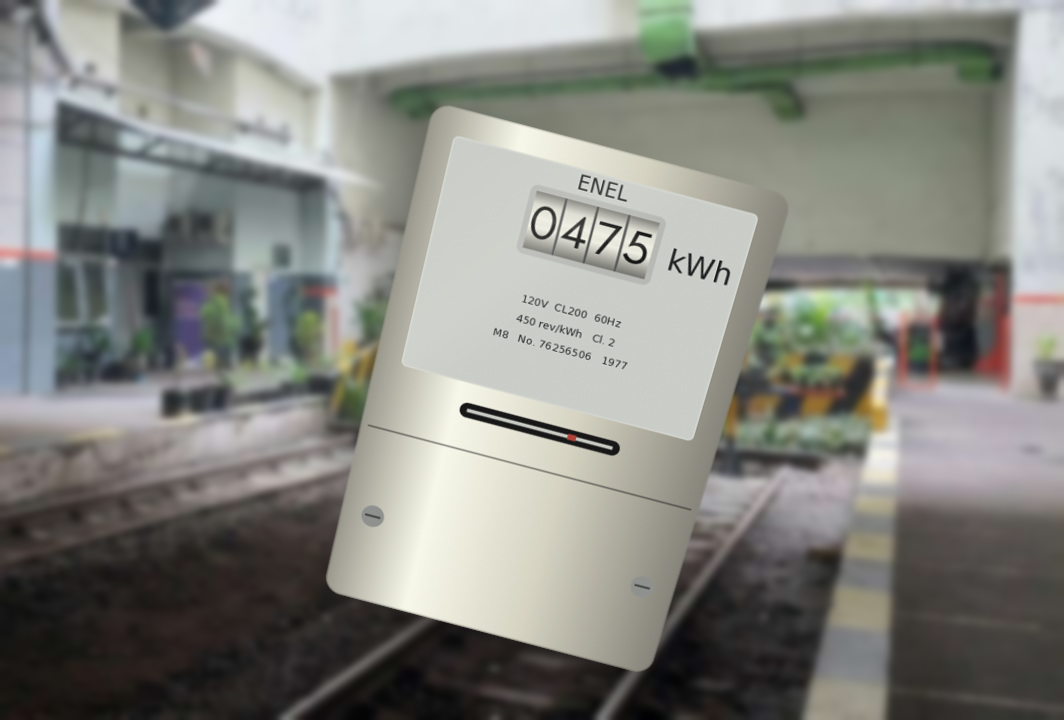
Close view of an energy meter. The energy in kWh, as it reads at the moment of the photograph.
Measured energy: 475 kWh
